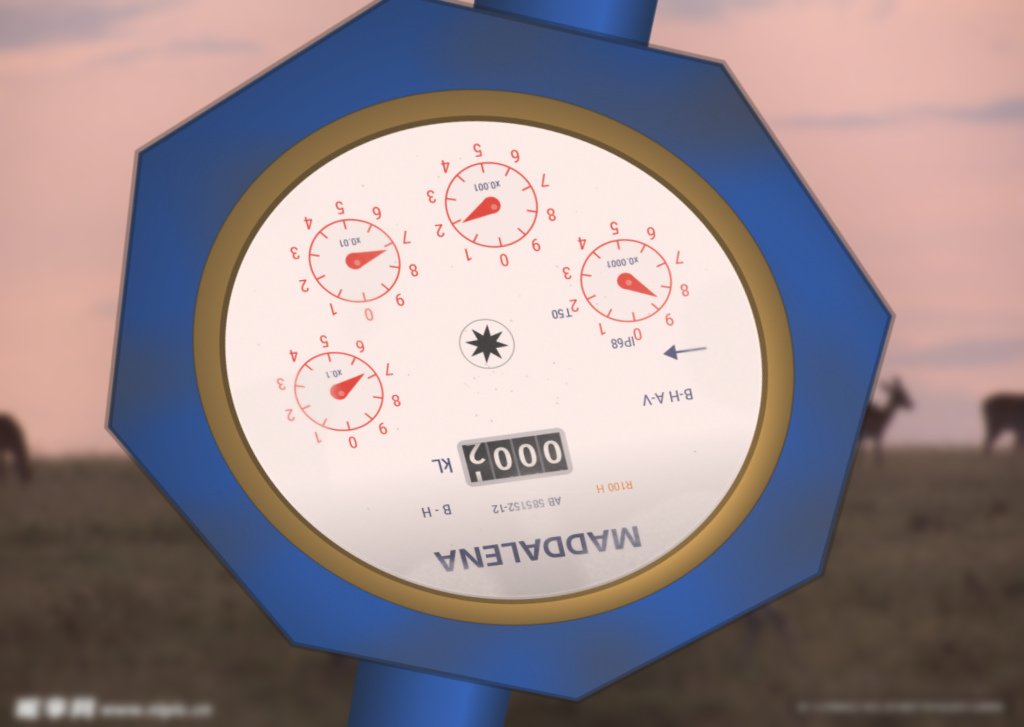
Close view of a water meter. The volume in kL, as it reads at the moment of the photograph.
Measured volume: 1.6718 kL
